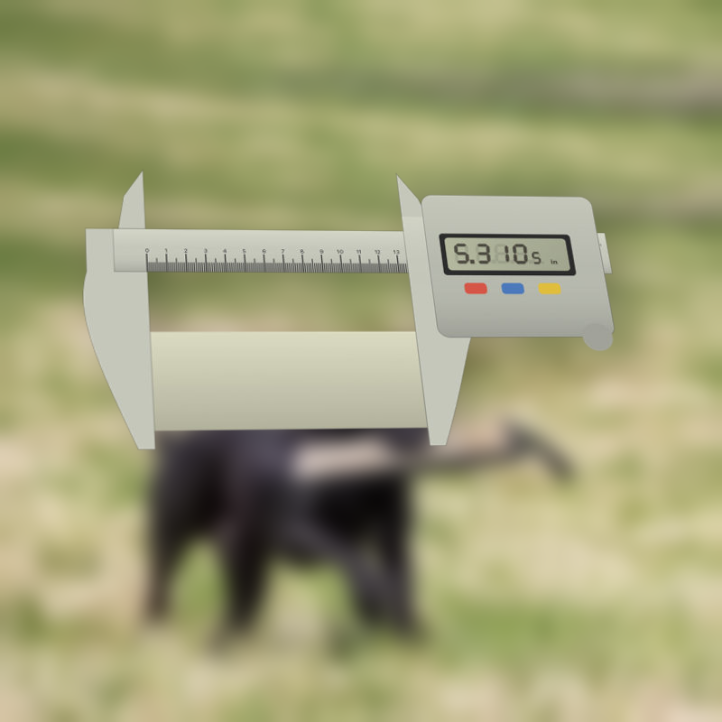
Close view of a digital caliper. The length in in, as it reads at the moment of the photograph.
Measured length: 5.3105 in
